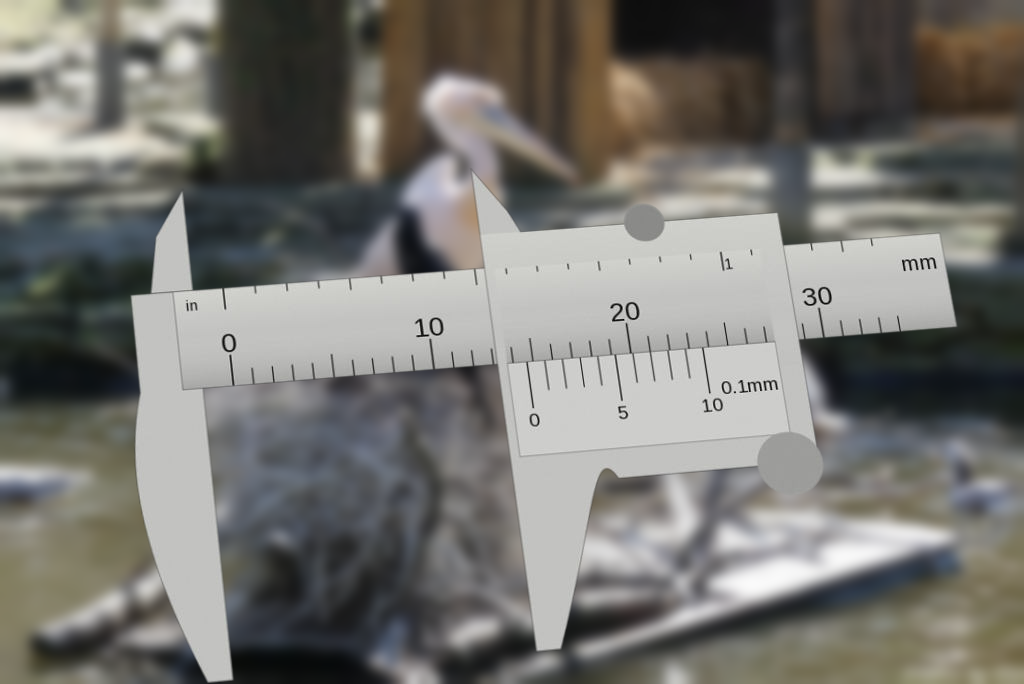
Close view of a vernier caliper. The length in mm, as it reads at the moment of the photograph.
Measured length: 14.7 mm
